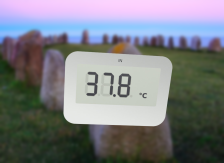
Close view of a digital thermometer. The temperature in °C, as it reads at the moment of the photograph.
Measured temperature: 37.8 °C
